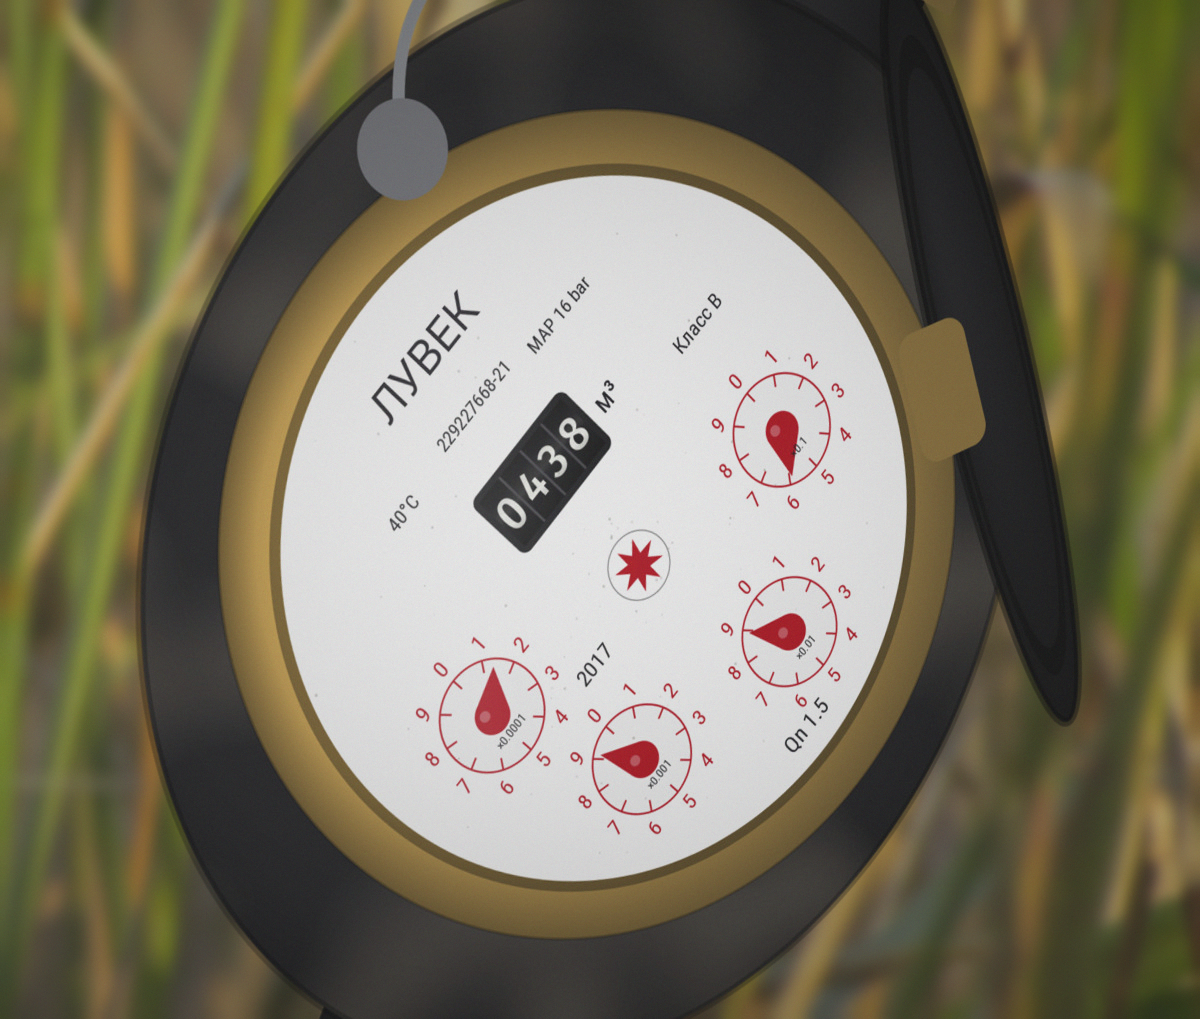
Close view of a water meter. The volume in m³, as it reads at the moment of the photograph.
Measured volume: 438.5891 m³
